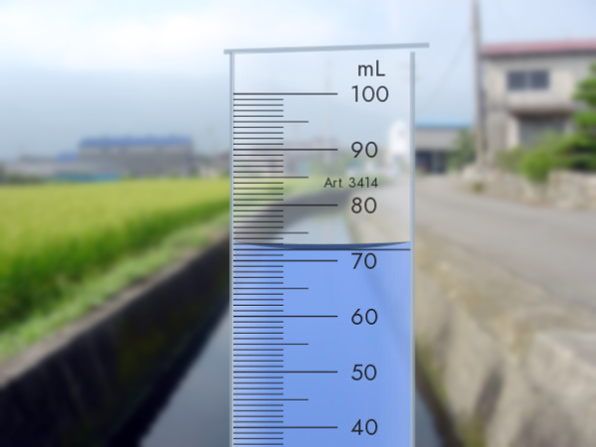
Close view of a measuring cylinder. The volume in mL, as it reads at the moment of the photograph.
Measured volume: 72 mL
